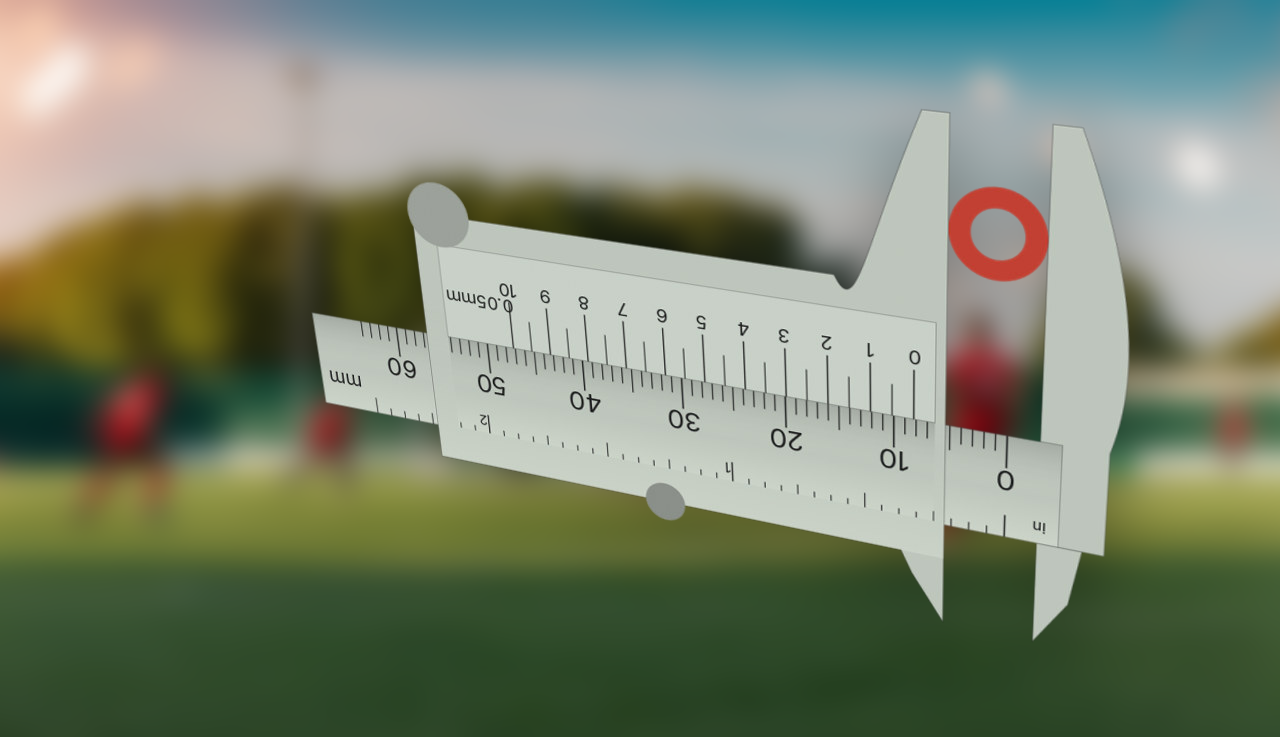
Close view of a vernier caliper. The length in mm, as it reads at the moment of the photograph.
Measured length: 8.2 mm
